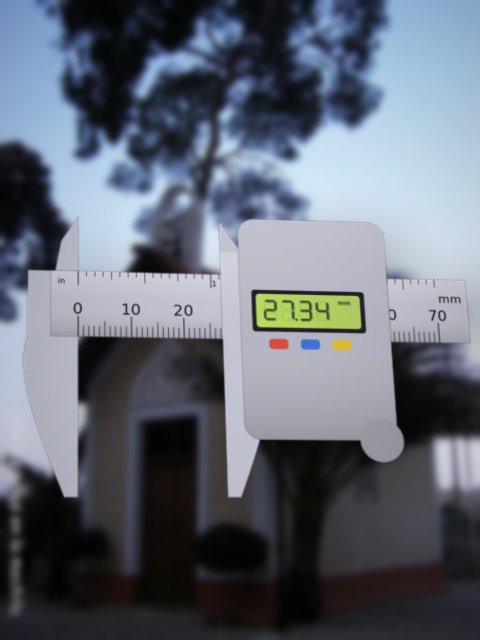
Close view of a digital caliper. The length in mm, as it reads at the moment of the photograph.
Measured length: 27.34 mm
